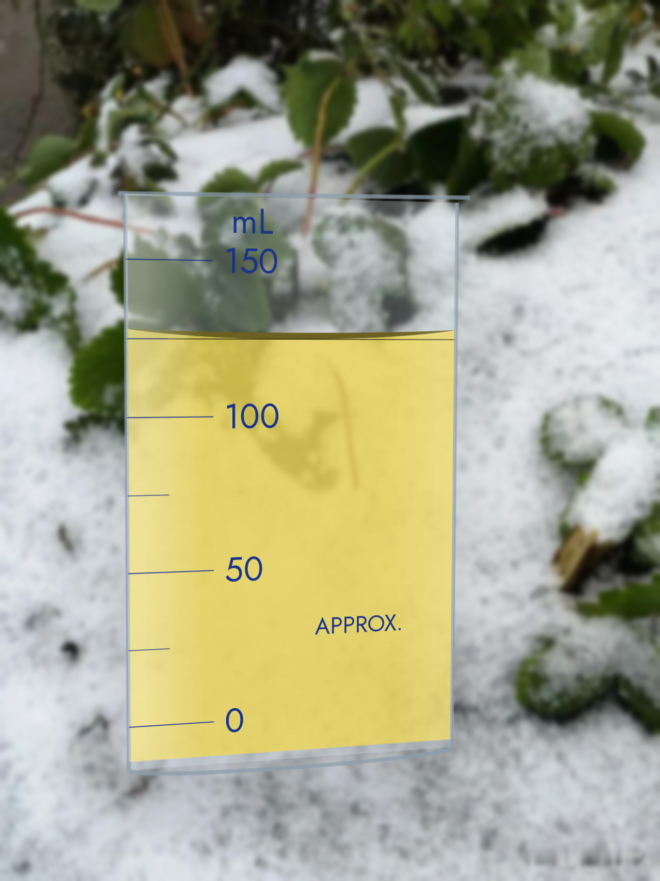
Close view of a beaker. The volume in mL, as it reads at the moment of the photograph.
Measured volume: 125 mL
